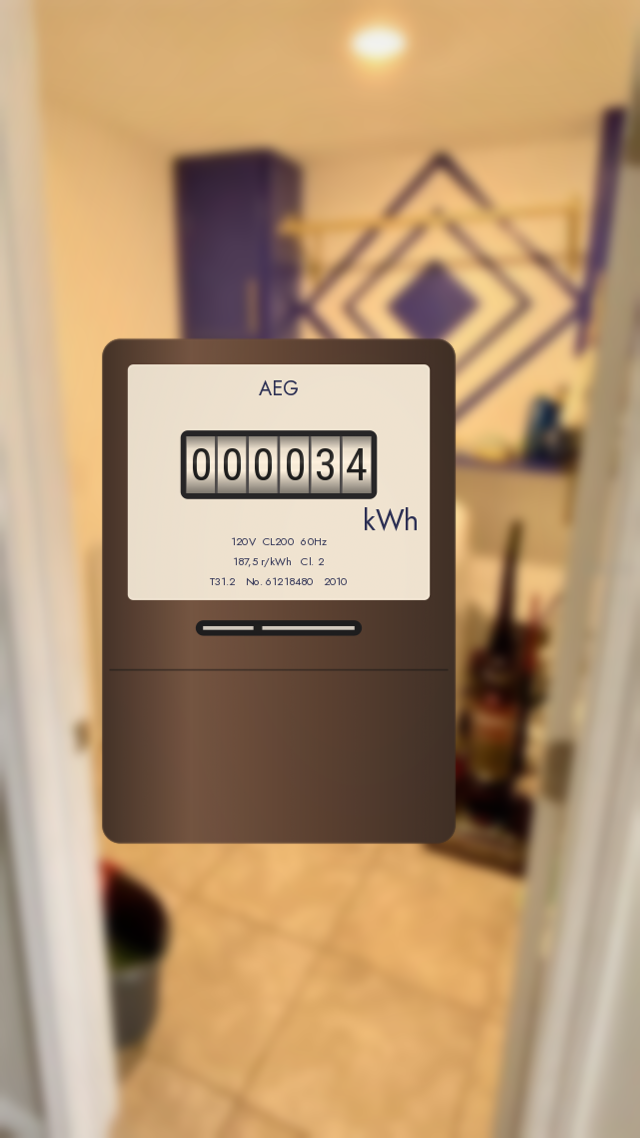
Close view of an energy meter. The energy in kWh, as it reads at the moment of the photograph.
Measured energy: 34 kWh
